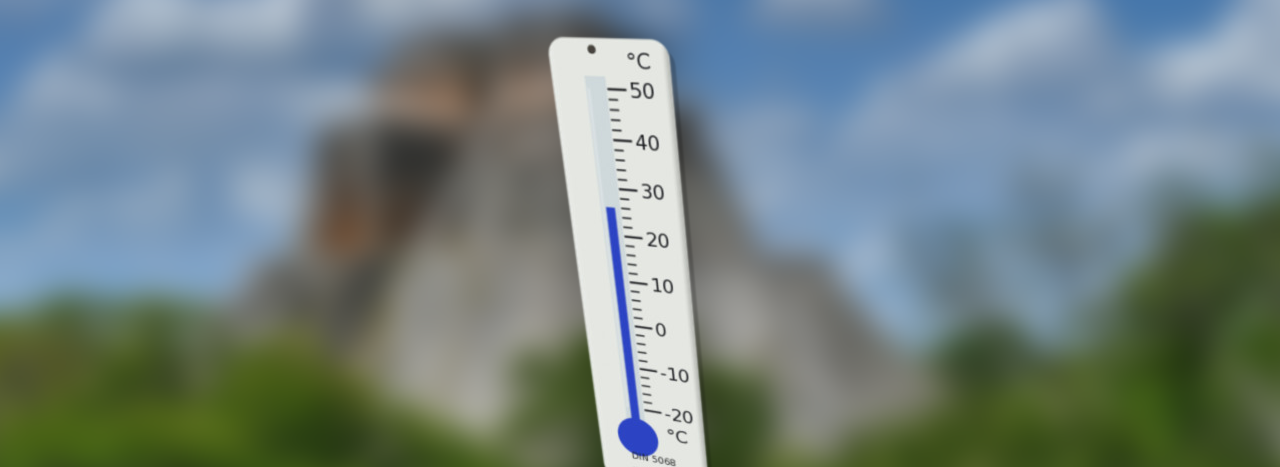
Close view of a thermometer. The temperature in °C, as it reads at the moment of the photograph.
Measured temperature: 26 °C
